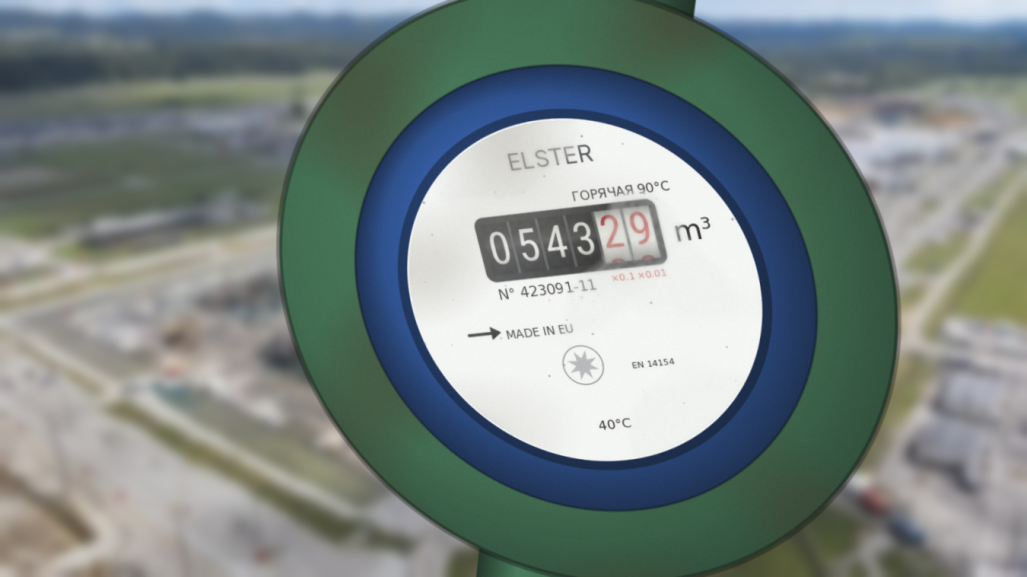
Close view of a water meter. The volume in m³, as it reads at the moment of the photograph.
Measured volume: 543.29 m³
